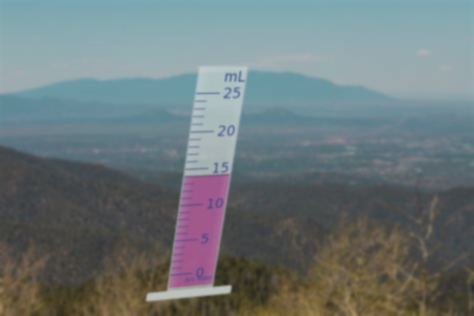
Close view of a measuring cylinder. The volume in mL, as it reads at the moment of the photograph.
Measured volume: 14 mL
